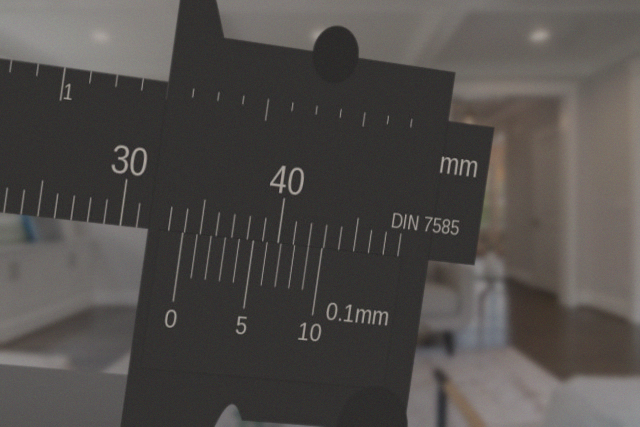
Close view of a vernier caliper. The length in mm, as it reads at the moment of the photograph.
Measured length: 33.9 mm
